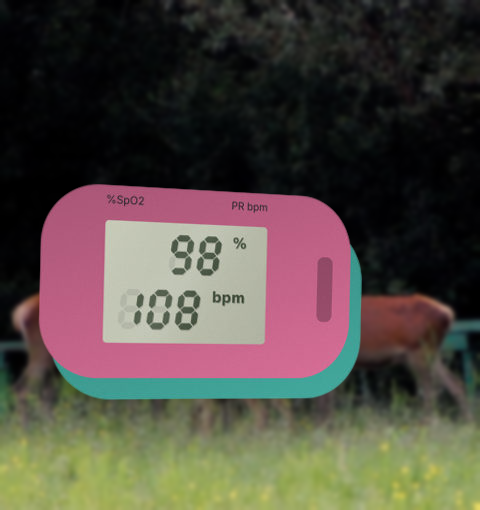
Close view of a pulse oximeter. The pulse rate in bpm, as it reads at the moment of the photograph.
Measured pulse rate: 108 bpm
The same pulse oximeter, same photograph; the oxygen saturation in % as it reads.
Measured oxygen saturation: 98 %
